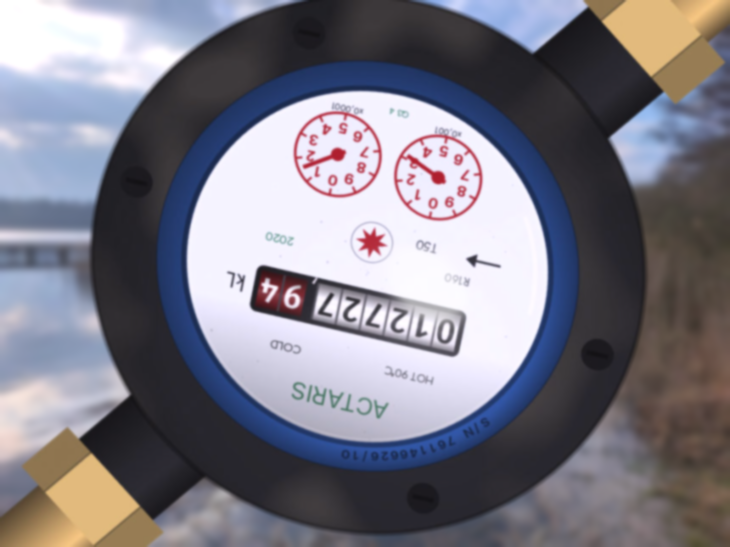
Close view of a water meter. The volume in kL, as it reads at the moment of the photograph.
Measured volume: 12727.9431 kL
